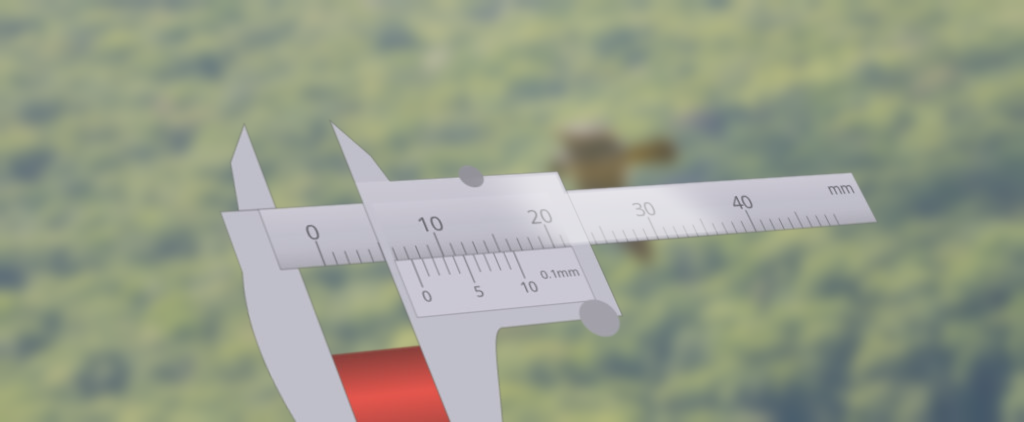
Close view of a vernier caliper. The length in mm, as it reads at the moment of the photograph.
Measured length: 7.2 mm
